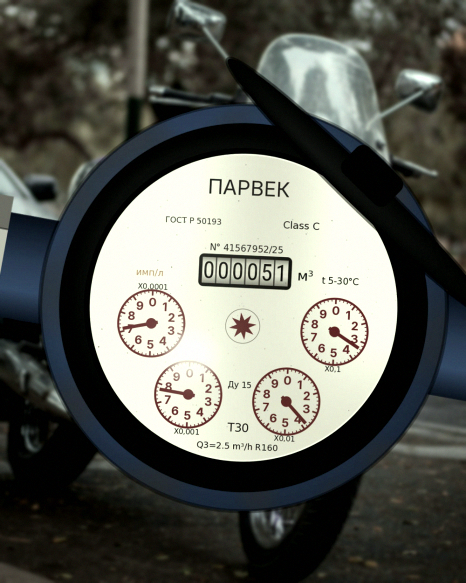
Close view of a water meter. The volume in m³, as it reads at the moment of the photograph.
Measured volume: 51.3377 m³
